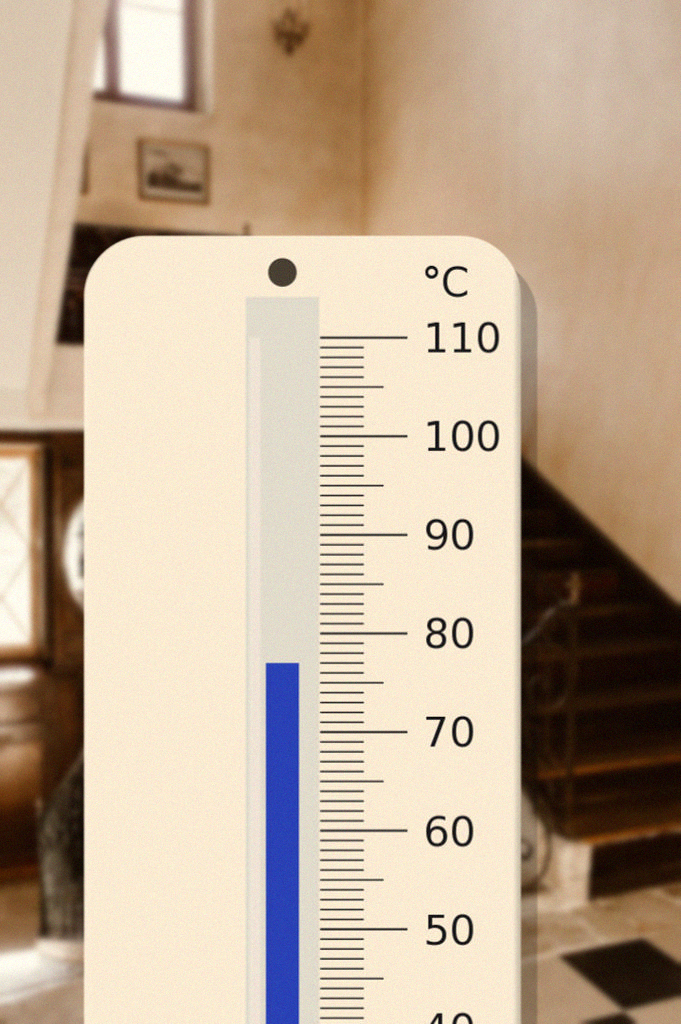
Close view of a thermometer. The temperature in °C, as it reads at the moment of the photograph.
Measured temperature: 77 °C
